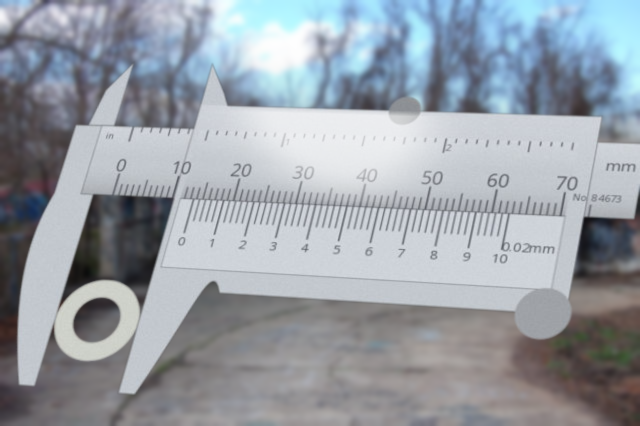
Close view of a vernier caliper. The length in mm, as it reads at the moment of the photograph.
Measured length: 13.5 mm
